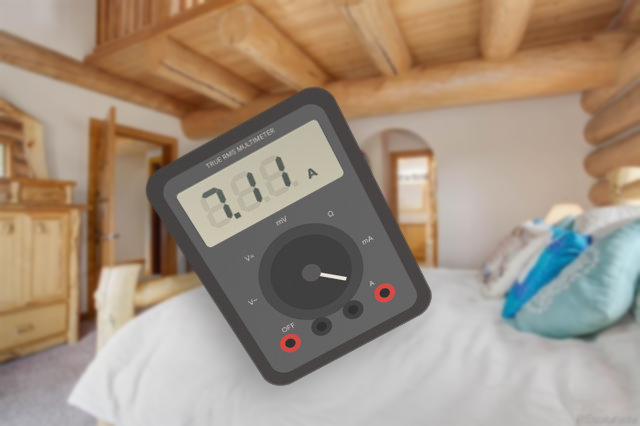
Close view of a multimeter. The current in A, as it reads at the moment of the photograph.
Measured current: 7.11 A
